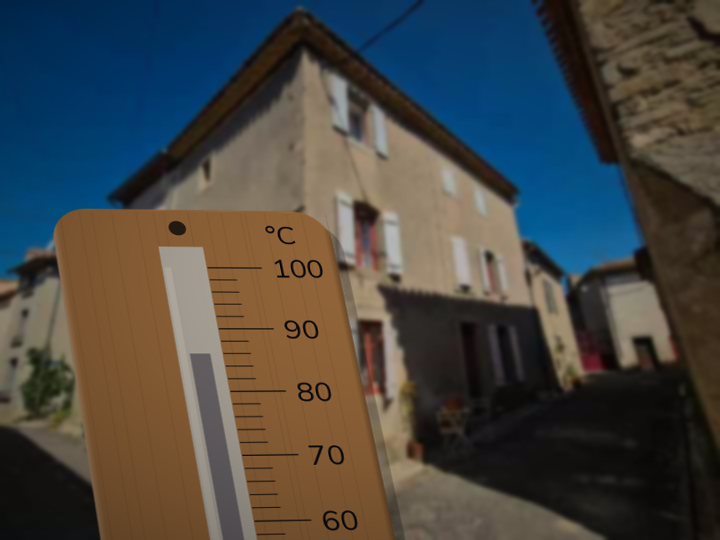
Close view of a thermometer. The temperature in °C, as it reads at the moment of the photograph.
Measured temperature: 86 °C
